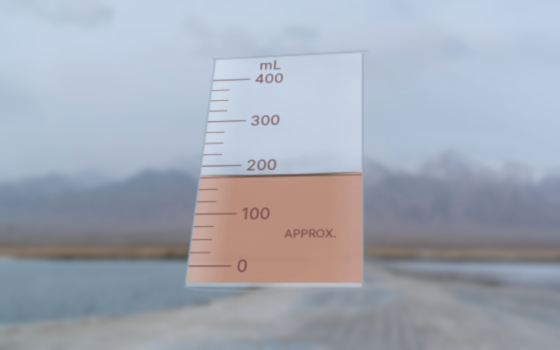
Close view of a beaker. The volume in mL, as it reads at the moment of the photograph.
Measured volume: 175 mL
